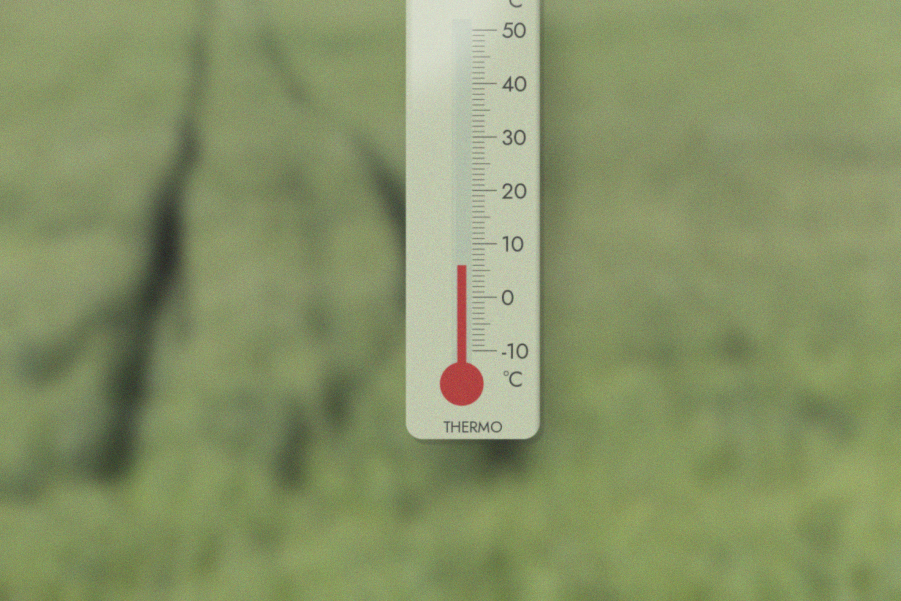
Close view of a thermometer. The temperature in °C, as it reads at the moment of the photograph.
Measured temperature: 6 °C
